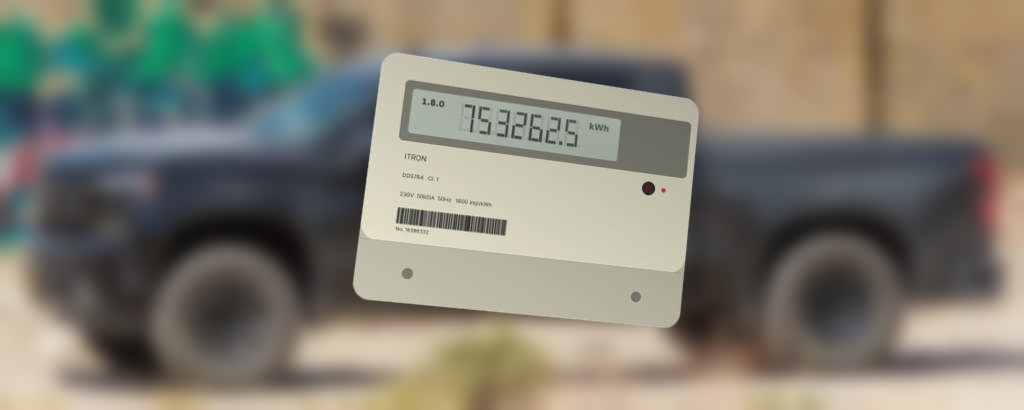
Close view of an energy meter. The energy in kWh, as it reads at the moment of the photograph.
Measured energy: 753262.5 kWh
